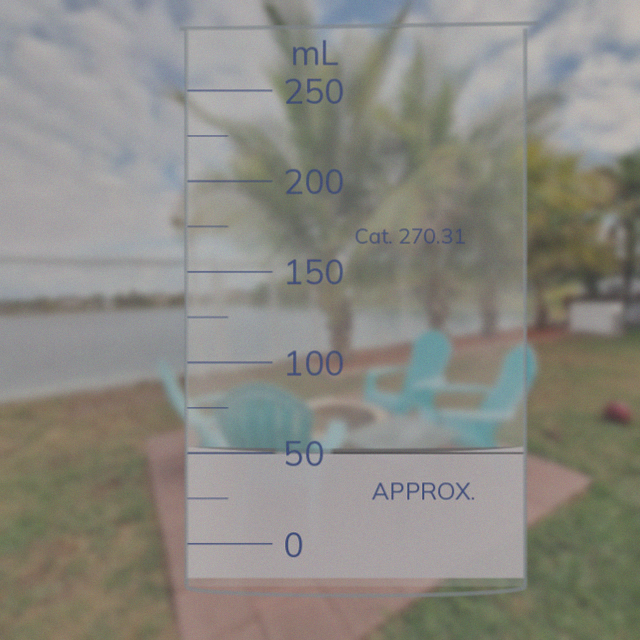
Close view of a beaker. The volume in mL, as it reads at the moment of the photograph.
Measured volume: 50 mL
